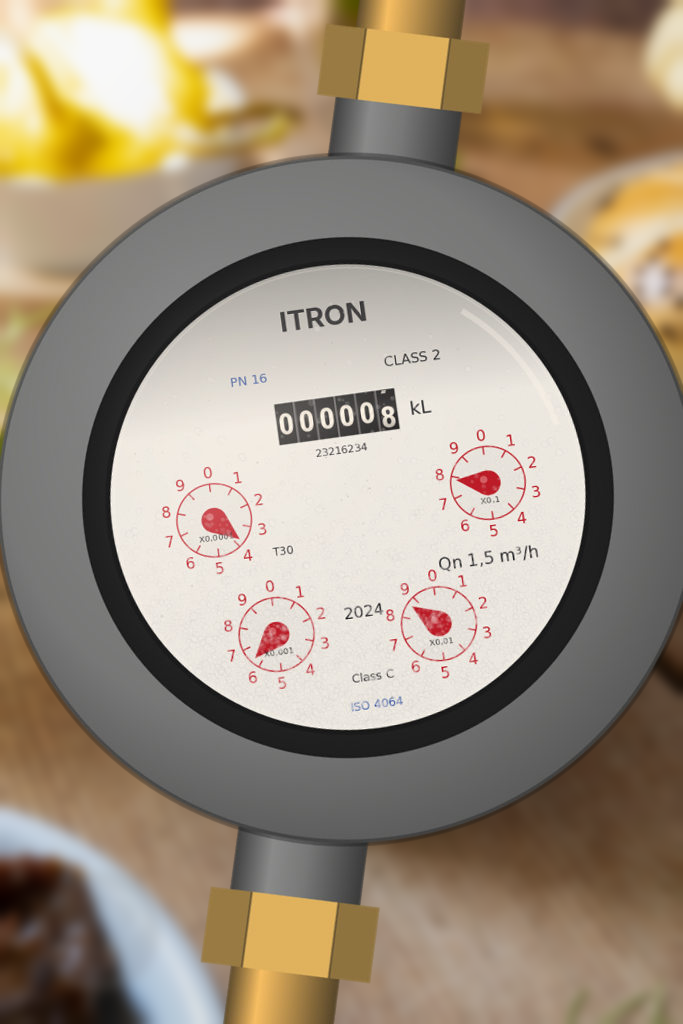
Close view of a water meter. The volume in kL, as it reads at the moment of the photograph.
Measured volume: 7.7863 kL
